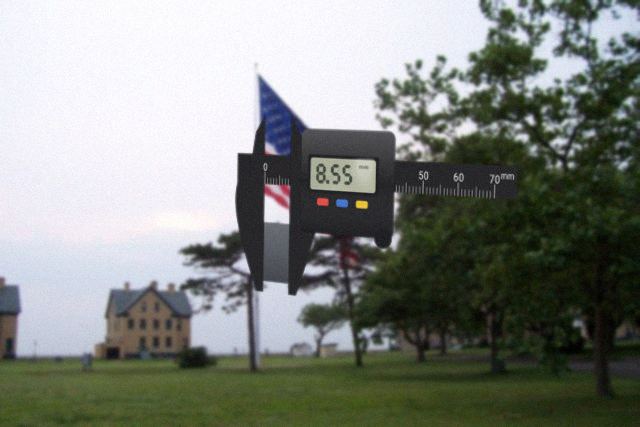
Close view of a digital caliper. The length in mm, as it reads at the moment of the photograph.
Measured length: 8.55 mm
